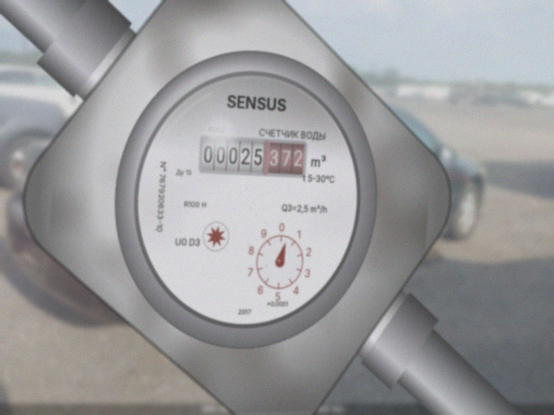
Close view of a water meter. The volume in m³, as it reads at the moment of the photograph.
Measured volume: 25.3720 m³
